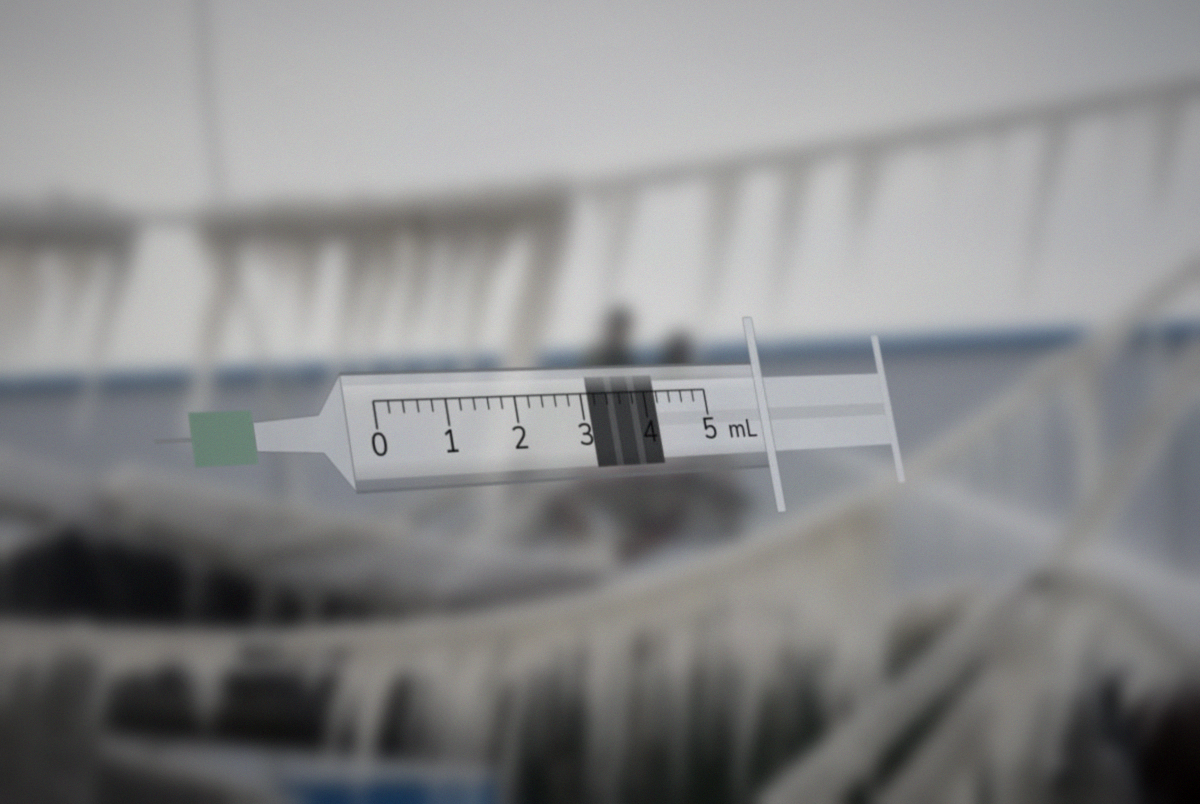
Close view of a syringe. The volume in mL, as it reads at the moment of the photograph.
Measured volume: 3.1 mL
